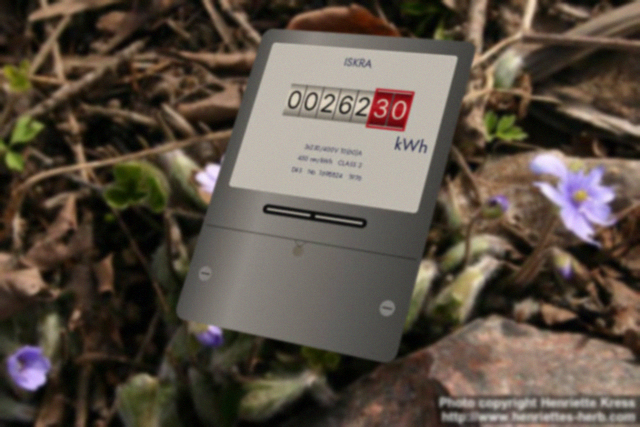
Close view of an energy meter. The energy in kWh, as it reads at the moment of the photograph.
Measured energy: 262.30 kWh
